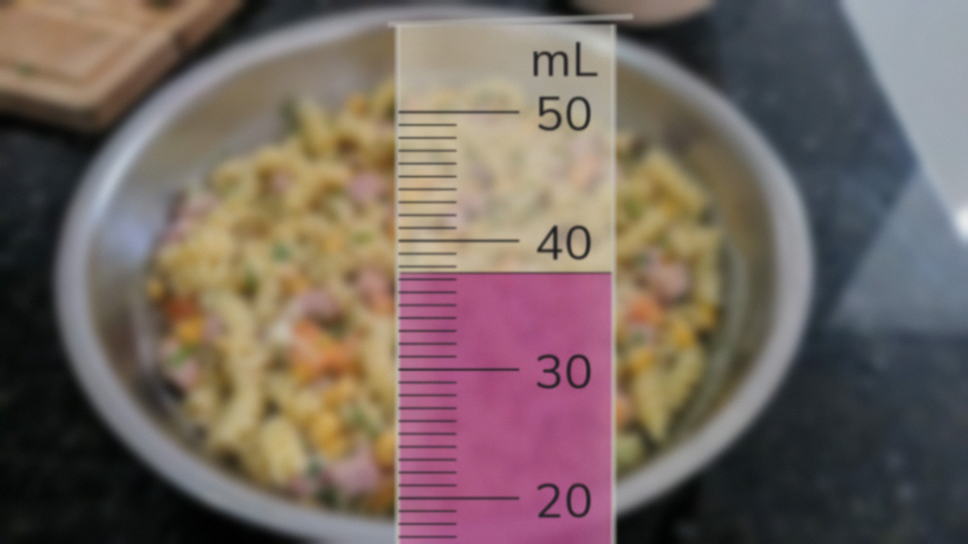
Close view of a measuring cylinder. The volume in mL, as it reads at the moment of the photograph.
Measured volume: 37.5 mL
